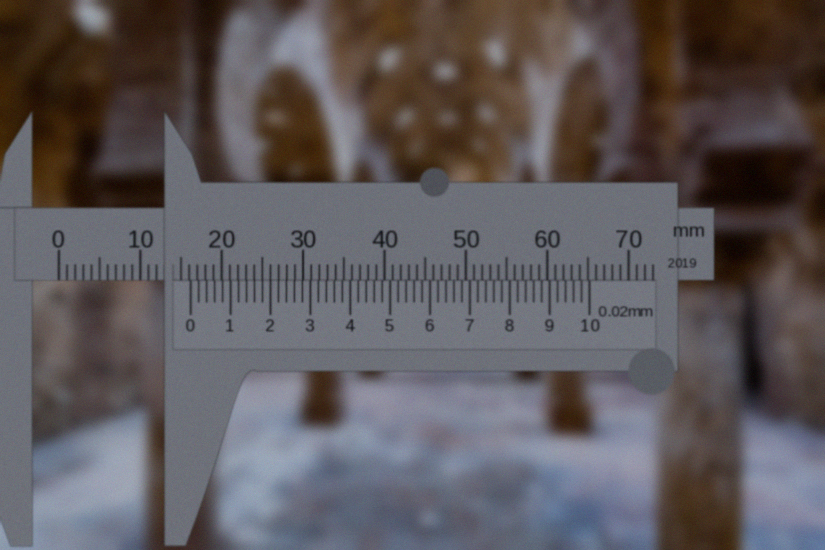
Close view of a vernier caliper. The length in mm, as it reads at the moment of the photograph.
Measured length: 16.2 mm
